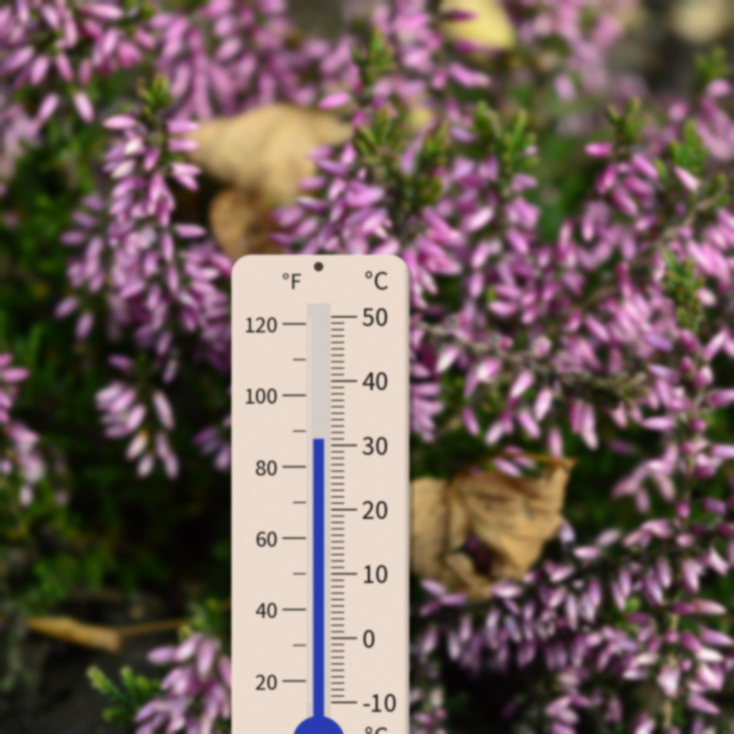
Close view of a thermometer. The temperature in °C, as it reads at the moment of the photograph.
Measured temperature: 31 °C
